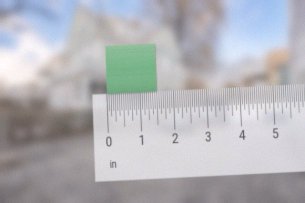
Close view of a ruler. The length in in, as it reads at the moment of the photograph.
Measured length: 1.5 in
